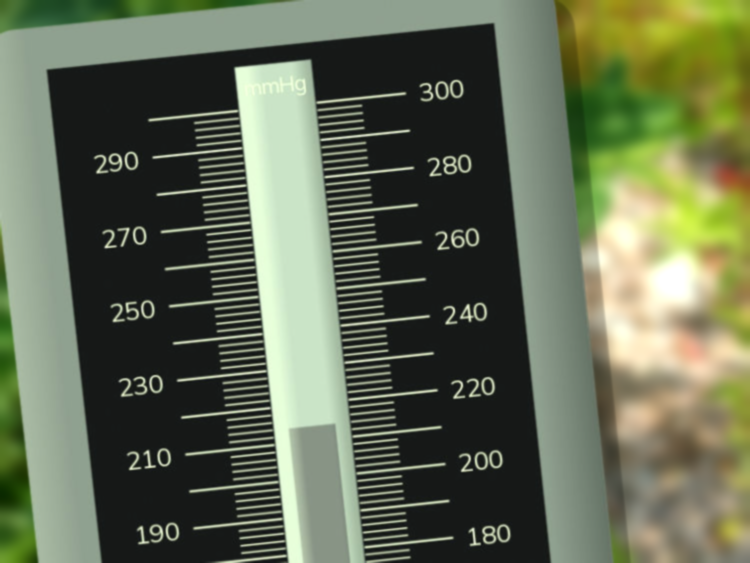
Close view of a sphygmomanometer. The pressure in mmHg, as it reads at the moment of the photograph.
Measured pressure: 214 mmHg
